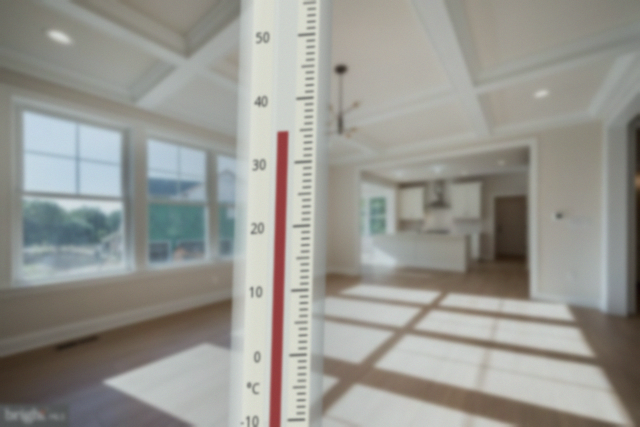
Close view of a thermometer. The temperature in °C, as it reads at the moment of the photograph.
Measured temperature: 35 °C
